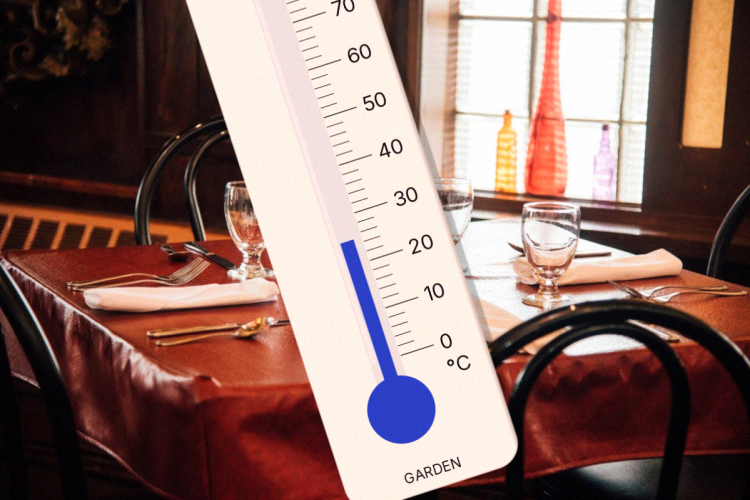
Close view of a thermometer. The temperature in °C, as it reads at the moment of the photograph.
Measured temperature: 25 °C
